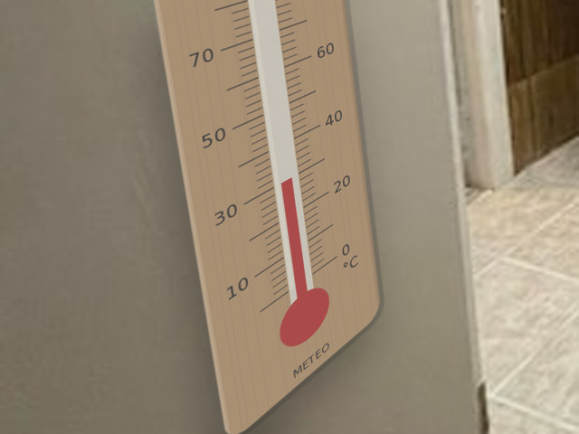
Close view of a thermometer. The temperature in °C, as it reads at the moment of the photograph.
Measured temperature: 30 °C
